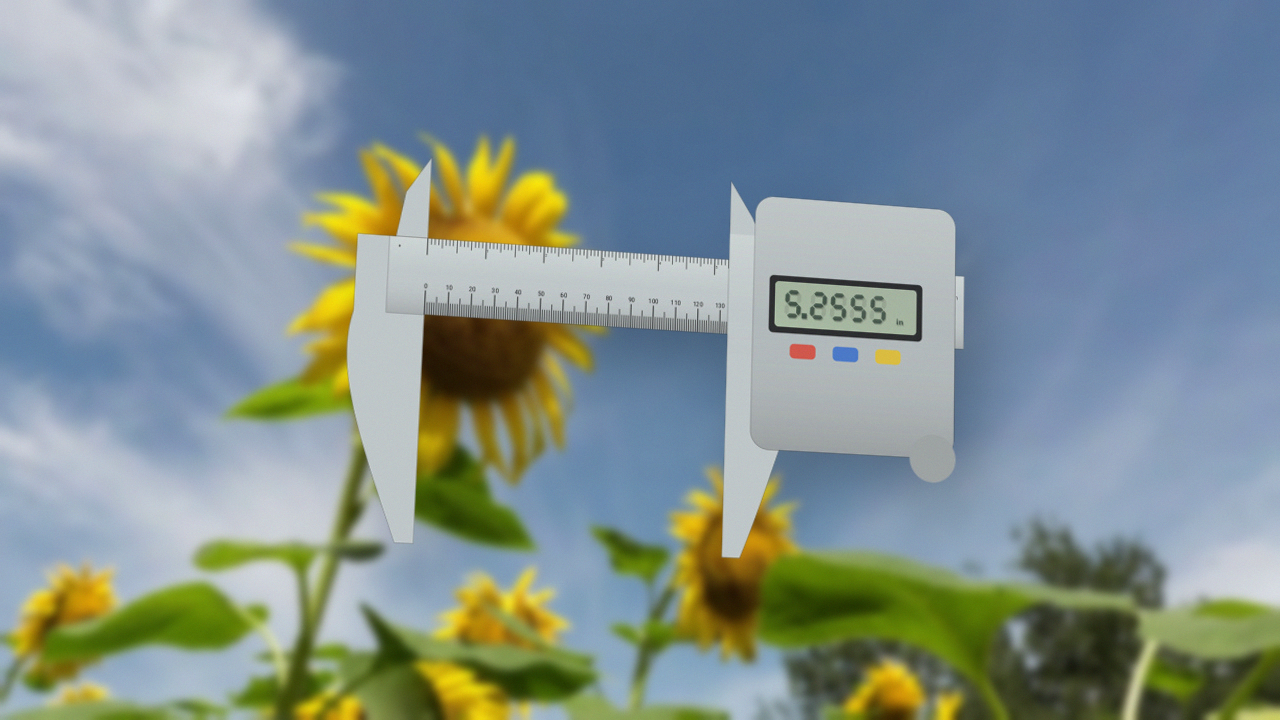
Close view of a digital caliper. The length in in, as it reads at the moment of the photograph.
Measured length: 5.2555 in
